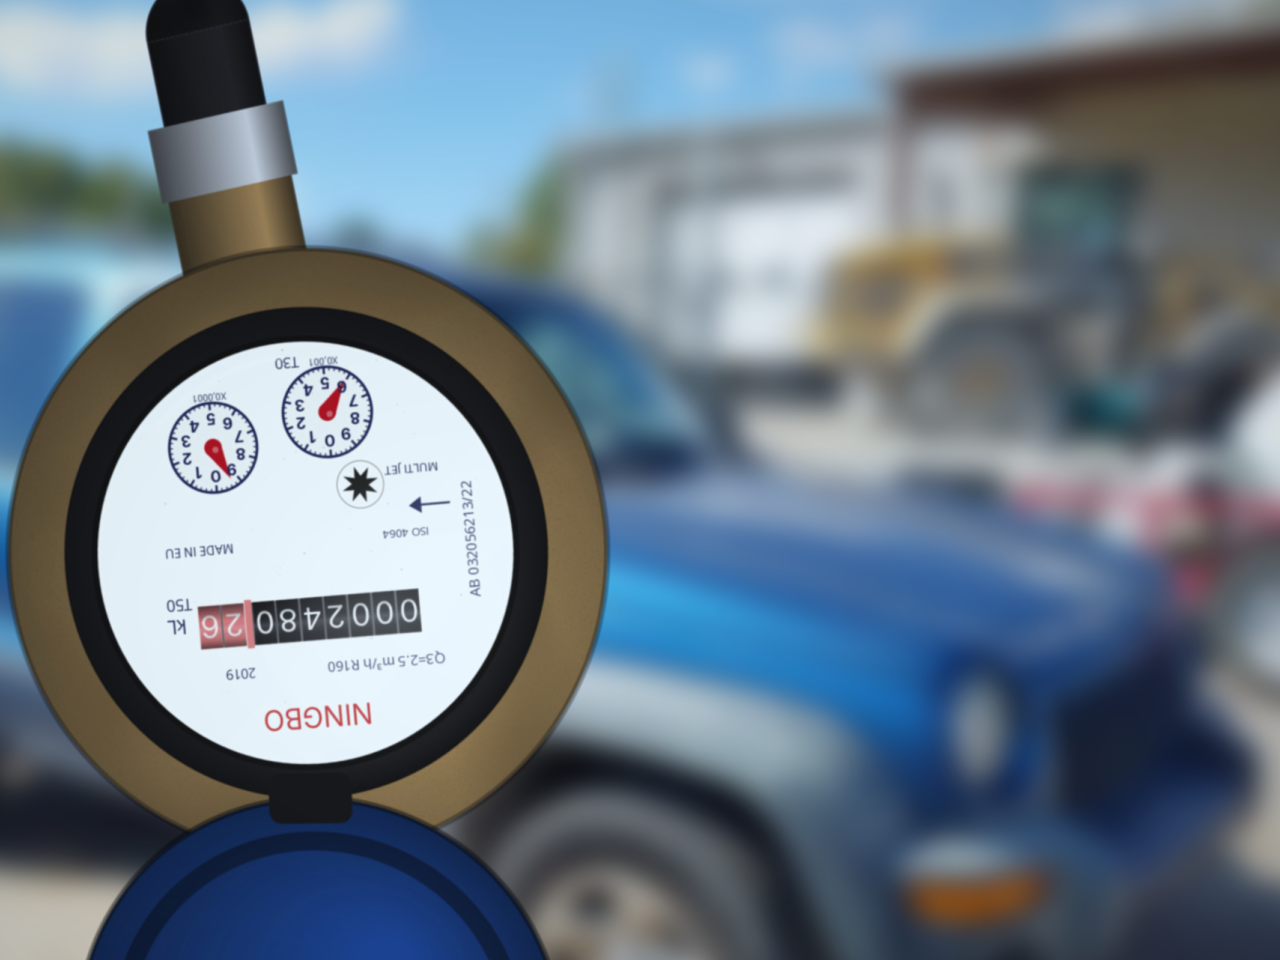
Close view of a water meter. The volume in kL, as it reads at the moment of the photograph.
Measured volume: 2480.2659 kL
